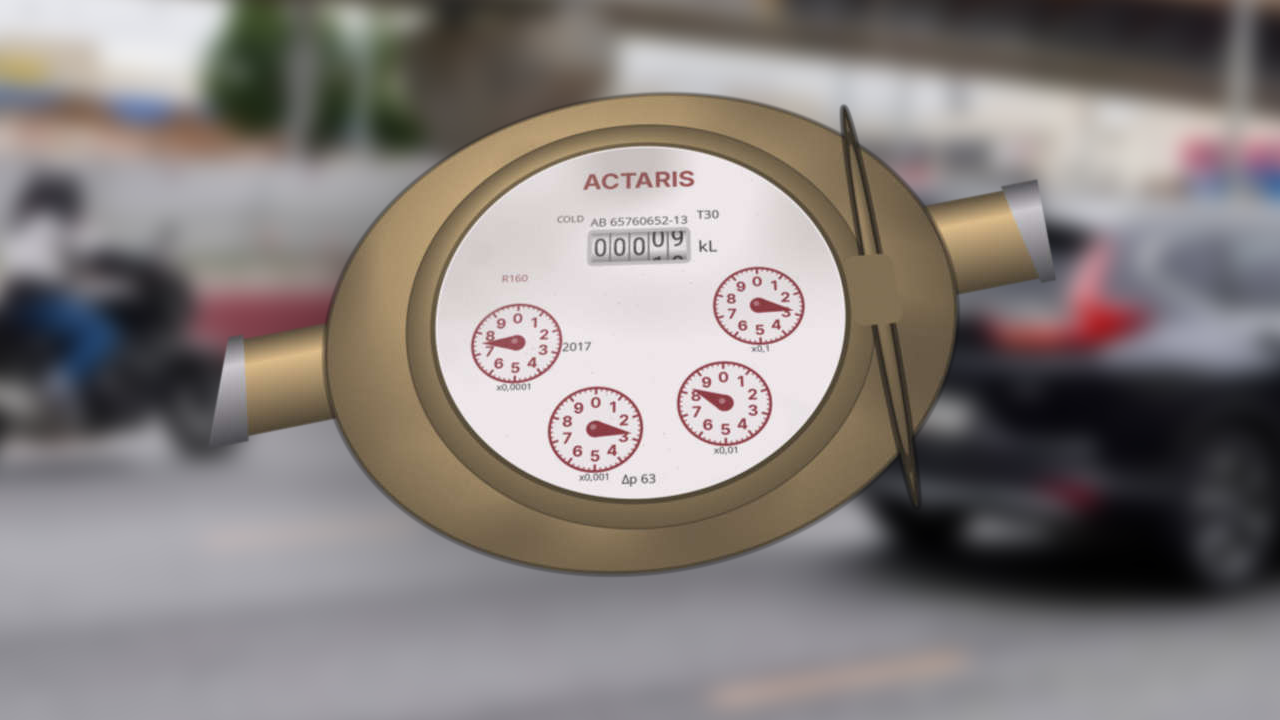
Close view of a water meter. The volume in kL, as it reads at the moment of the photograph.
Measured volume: 9.2827 kL
